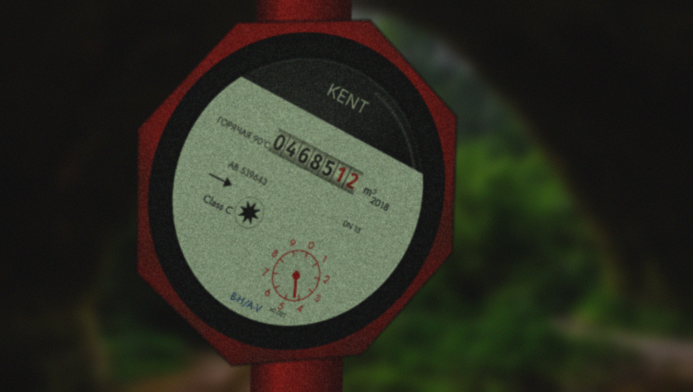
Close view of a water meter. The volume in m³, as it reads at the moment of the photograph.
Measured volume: 4685.124 m³
